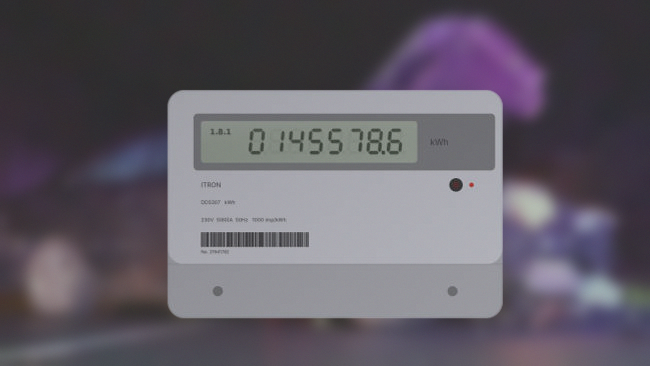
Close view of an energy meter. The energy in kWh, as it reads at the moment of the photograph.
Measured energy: 145578.6 kWh
